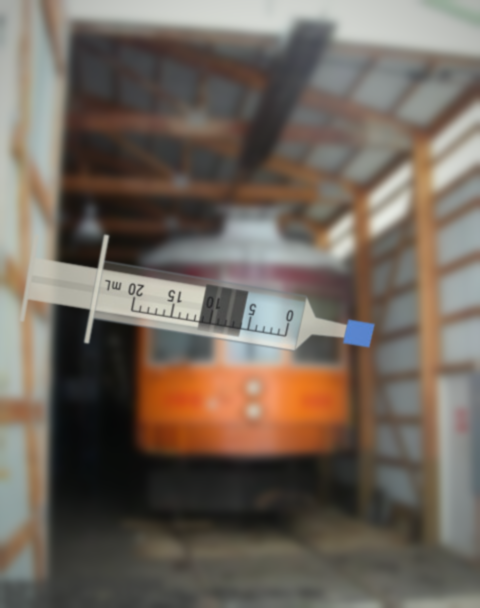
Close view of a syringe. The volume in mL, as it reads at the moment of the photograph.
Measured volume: 6 mL
